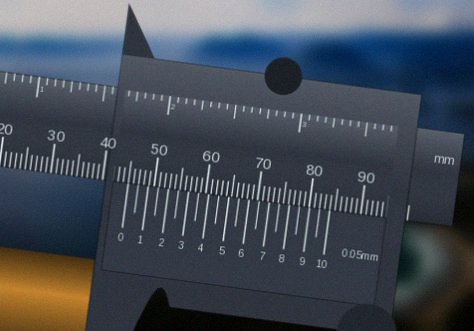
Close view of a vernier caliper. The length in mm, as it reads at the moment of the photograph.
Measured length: 45.0 mm
